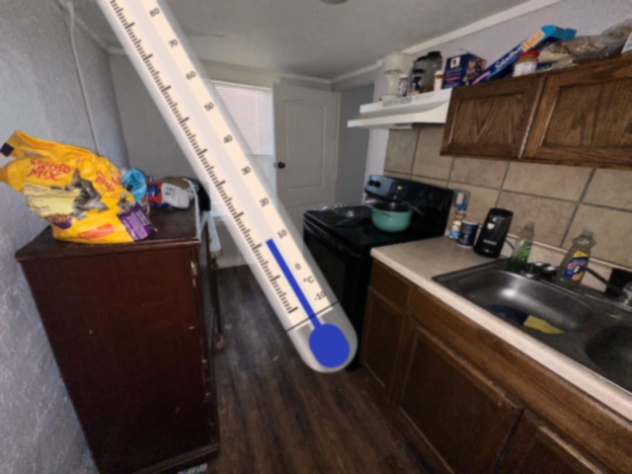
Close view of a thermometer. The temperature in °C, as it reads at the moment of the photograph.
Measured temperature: 10 °C
